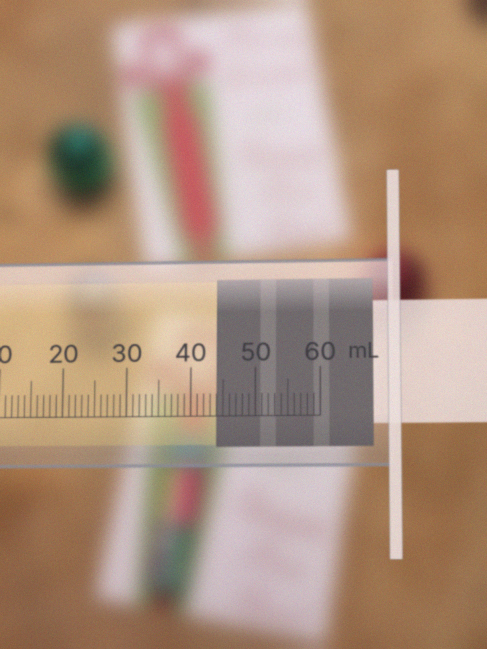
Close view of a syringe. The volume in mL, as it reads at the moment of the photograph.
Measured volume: 44 mL
